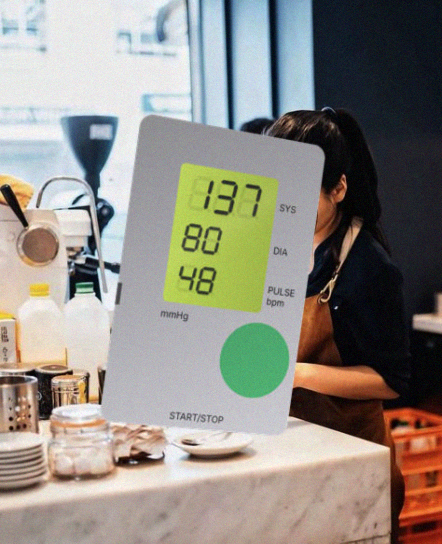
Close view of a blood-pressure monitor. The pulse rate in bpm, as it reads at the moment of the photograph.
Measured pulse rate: 48 bpm
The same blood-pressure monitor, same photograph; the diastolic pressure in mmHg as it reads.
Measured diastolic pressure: 80 mmHg
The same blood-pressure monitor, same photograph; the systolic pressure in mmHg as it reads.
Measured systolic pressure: 137 mmHg
